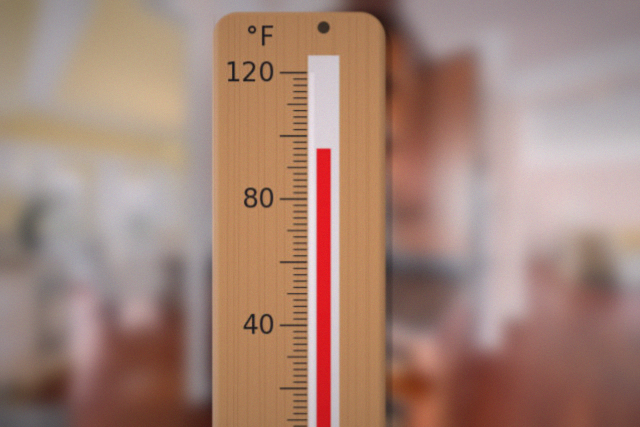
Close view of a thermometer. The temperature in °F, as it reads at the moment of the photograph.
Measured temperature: 96 °F
